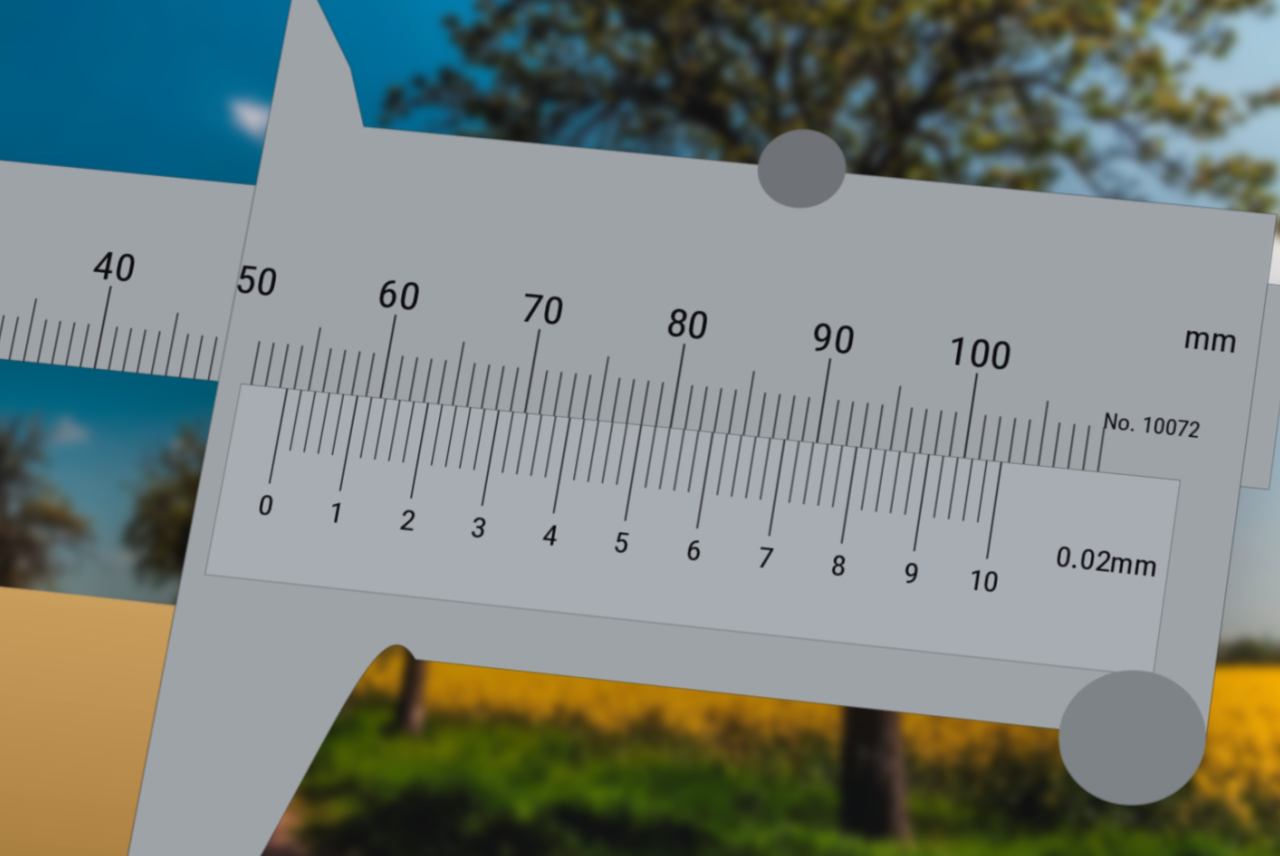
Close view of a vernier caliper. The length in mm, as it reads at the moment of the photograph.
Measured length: 53.5 mm
